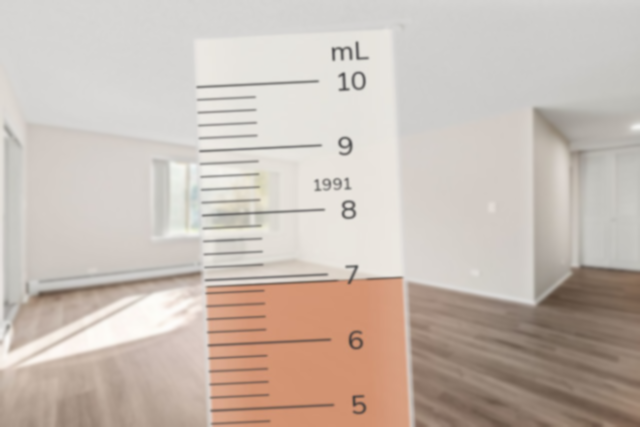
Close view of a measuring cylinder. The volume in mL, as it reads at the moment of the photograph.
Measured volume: 6.9 mL
